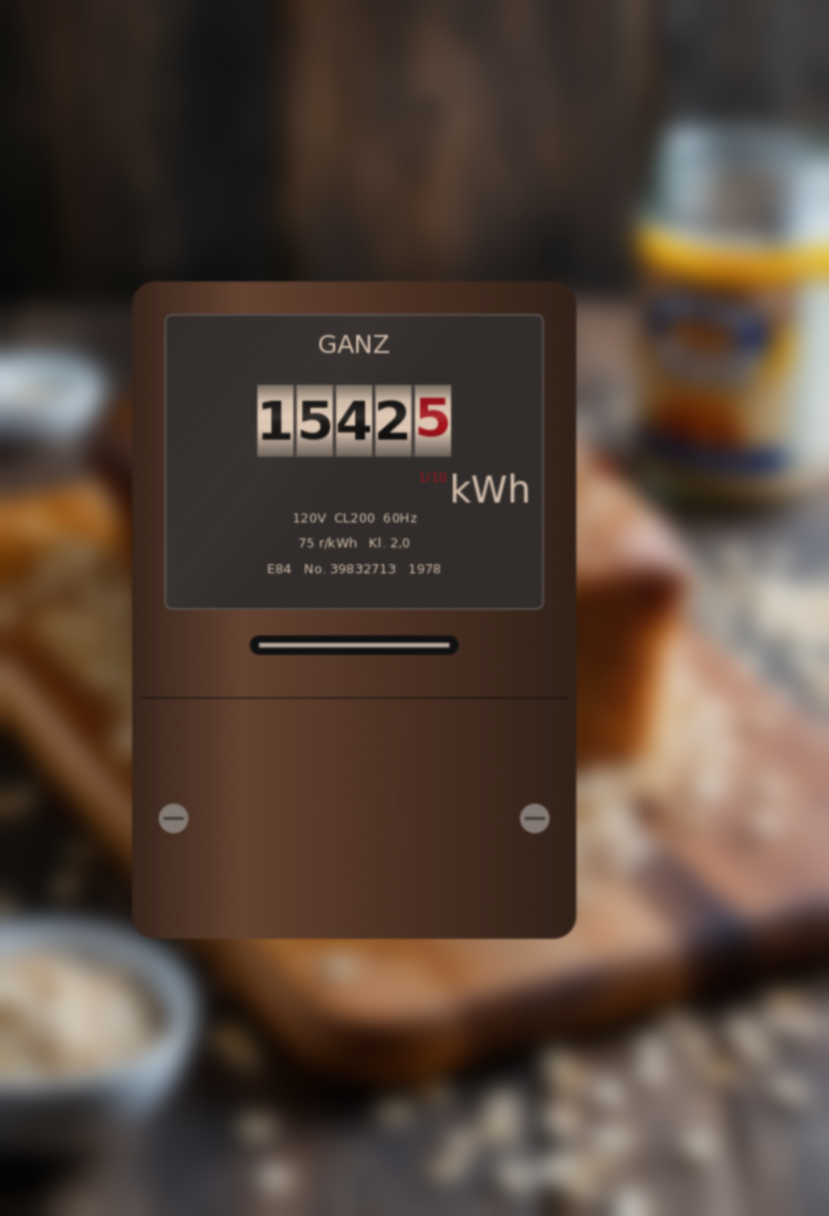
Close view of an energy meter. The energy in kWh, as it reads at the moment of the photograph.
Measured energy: 1542.5 kWh
